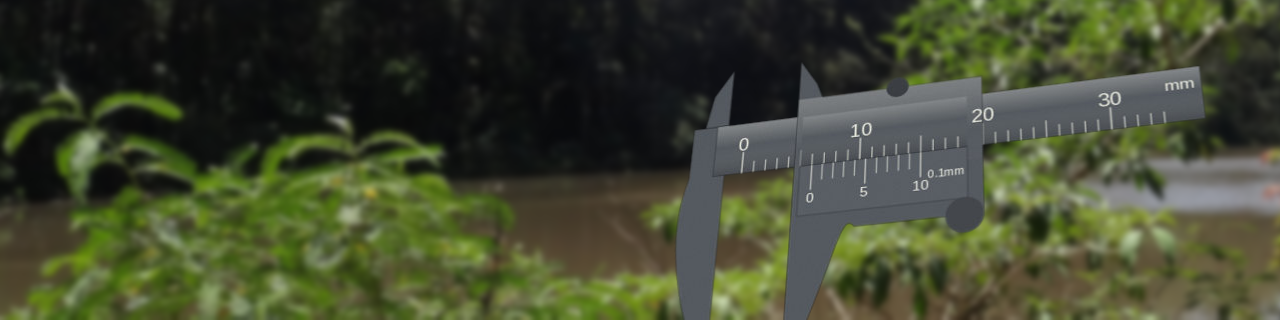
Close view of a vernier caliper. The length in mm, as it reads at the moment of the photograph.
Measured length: 6.0 mm
